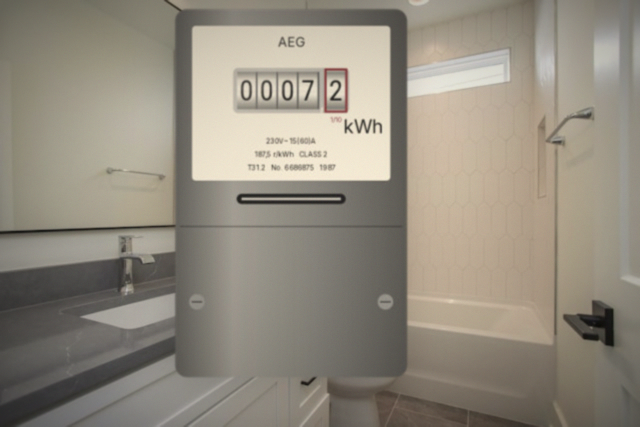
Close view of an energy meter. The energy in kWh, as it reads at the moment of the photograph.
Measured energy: 7.2 kWh
